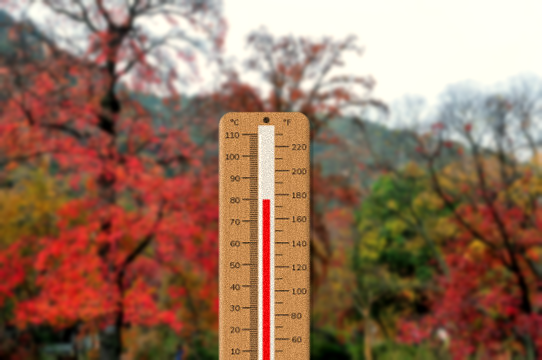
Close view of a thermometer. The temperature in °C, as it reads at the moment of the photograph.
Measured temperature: 80 °C
